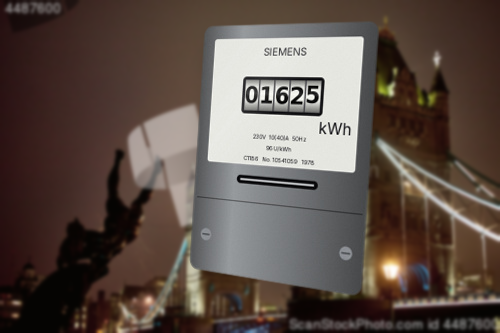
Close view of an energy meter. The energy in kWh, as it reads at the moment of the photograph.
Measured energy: 1625 kWh
